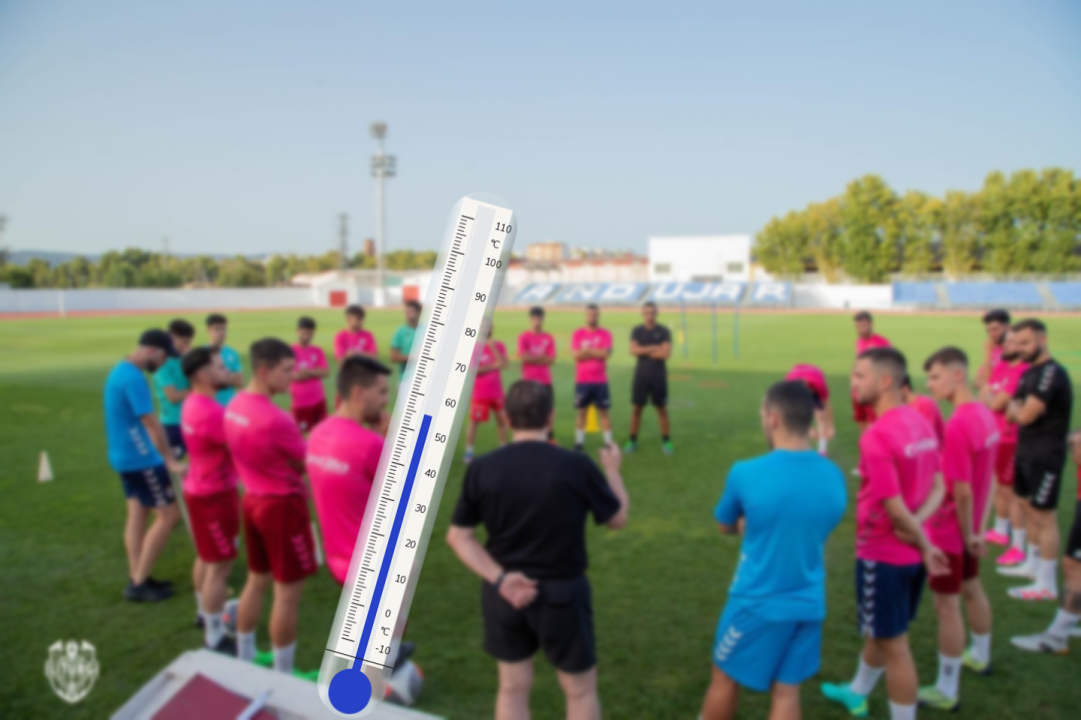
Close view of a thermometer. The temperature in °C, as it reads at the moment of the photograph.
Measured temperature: 55 °C
